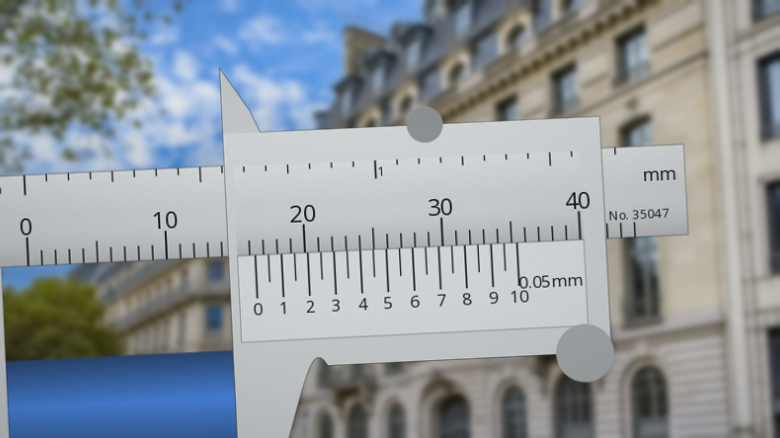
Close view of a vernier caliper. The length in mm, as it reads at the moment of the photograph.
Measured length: 16.4 mm
